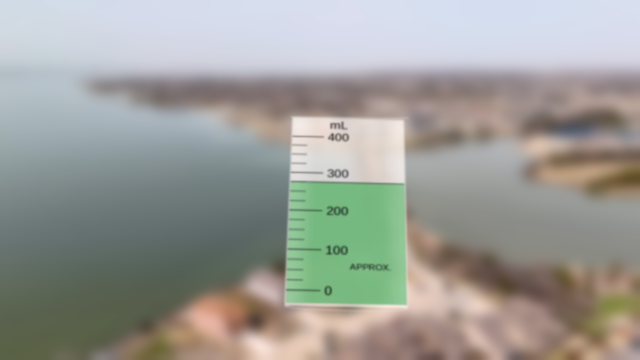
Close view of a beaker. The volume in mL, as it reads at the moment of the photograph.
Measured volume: 275 mL
